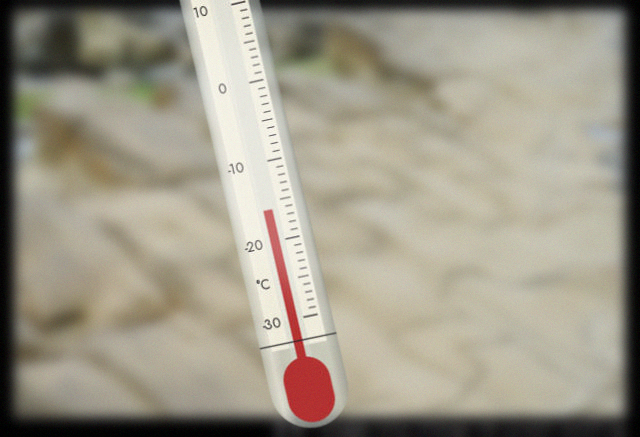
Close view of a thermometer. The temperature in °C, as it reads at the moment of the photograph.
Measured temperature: -16 °C
